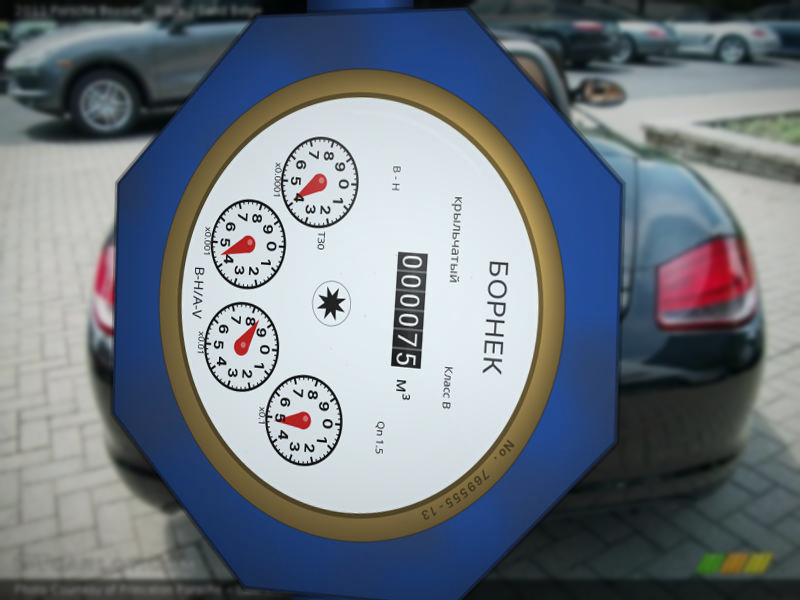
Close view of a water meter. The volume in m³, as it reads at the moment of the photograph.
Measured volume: 75.4844 m³
